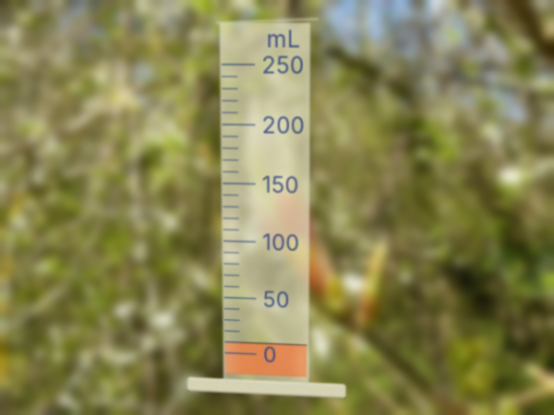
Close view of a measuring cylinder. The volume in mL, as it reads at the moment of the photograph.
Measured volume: 10 mL
